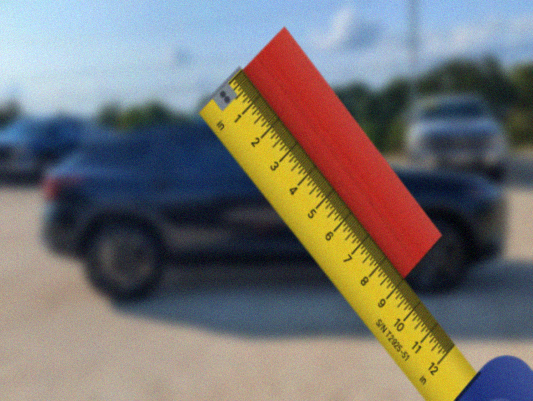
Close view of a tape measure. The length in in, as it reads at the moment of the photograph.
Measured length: 9 in
